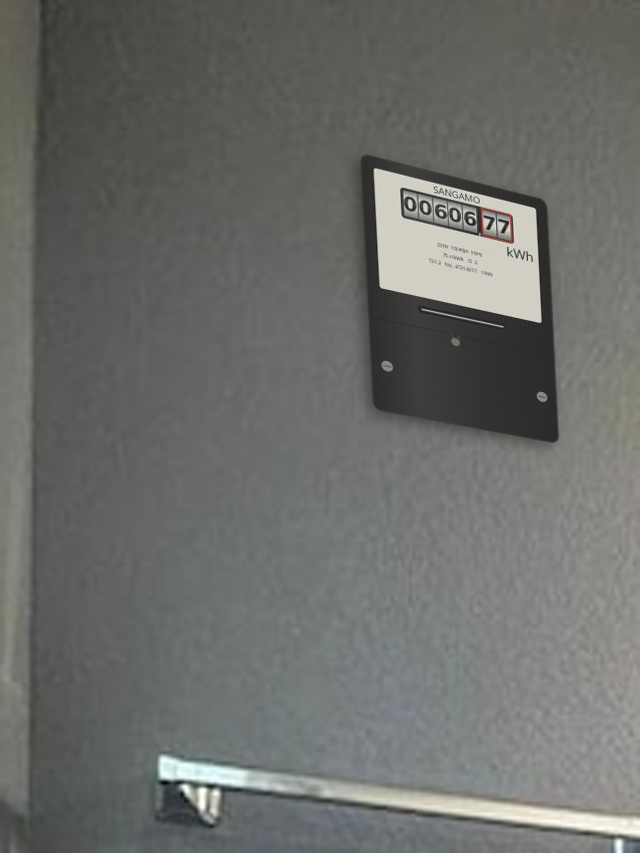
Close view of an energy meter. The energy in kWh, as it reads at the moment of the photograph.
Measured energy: 606.77 kWh
